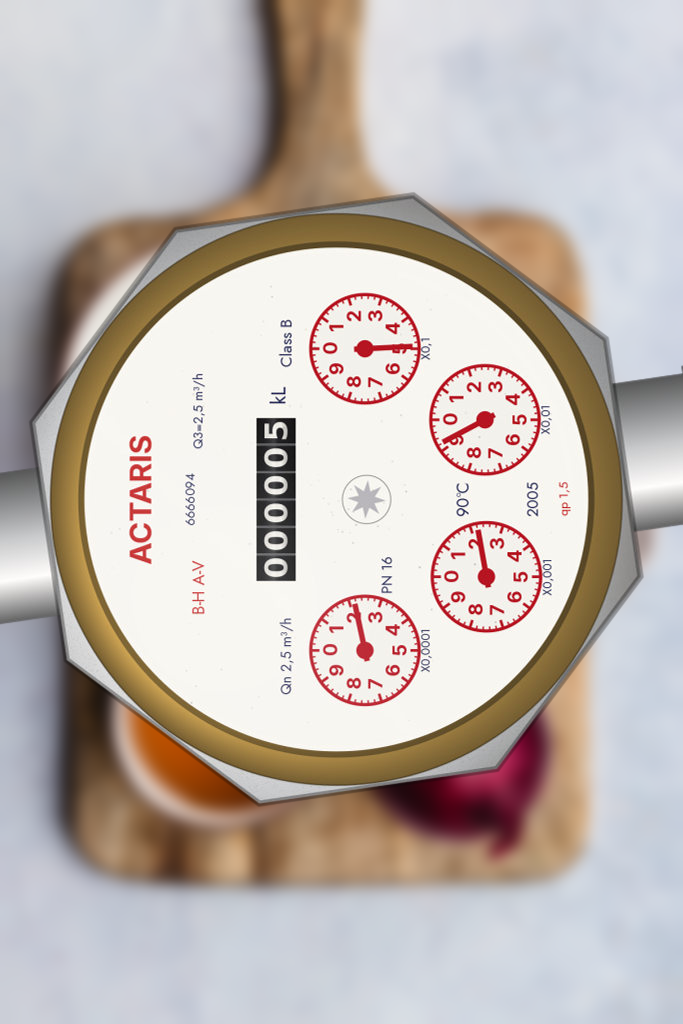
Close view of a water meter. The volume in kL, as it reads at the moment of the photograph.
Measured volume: 5.4922 kL
